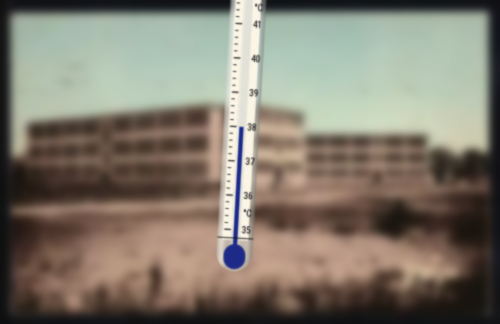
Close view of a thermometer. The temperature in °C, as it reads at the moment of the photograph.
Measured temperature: 38 °C
